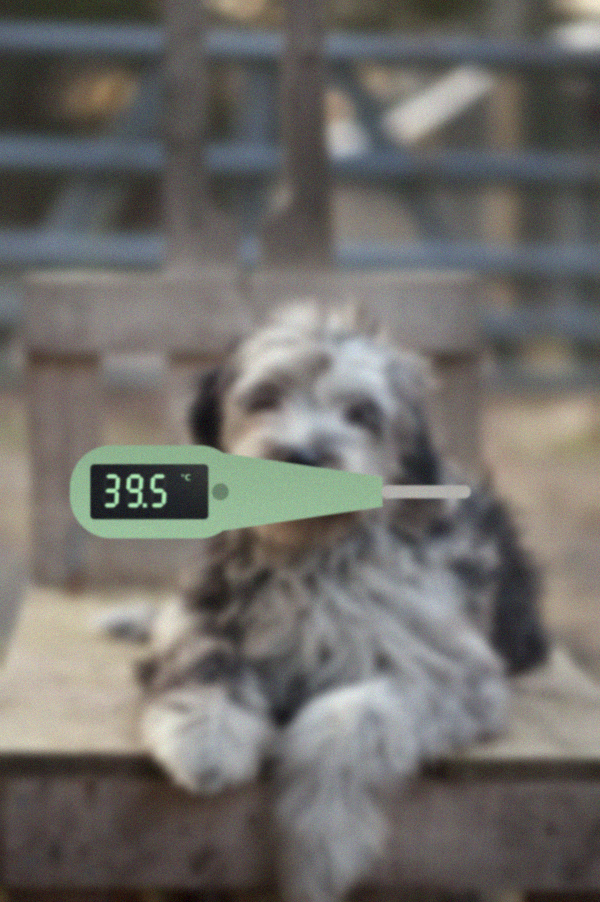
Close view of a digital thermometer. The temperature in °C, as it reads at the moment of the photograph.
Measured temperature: 39.5 °C
